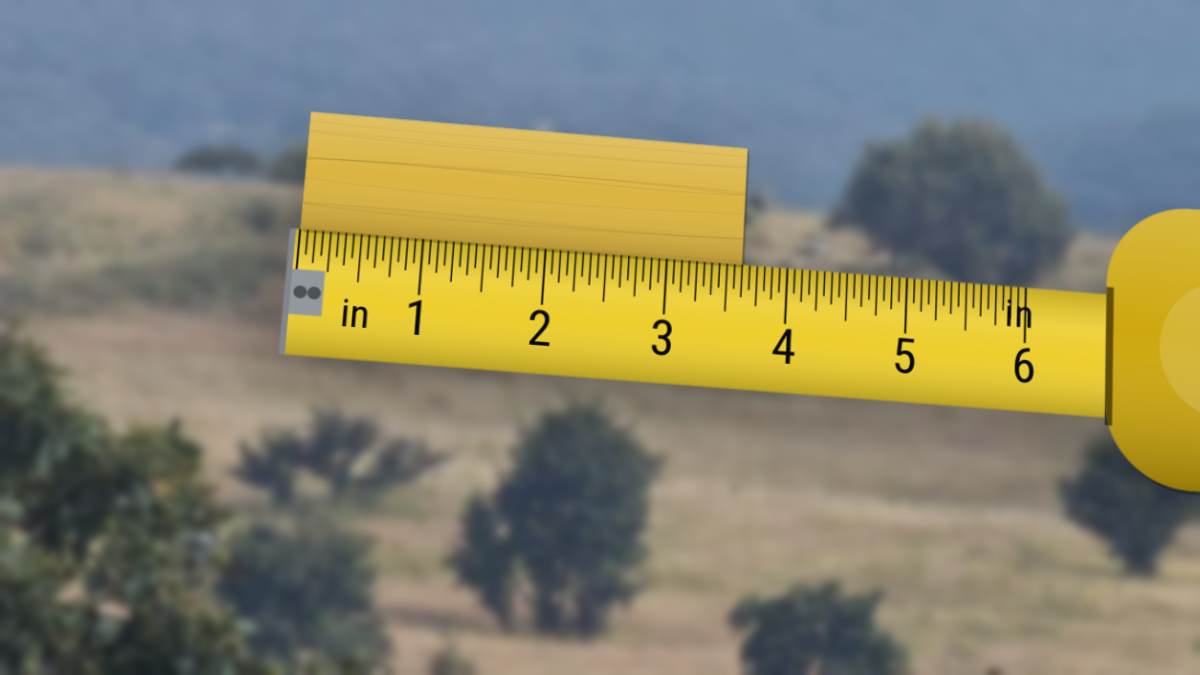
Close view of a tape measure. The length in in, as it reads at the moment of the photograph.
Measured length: 3.625 in
